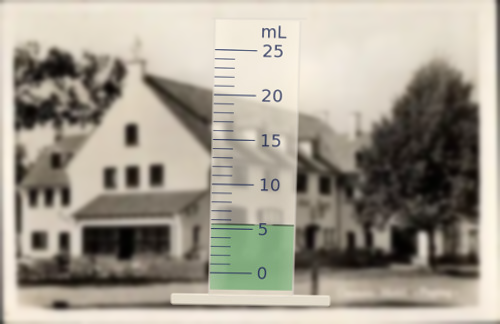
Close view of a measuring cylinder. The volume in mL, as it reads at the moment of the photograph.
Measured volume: 5.5 mL
